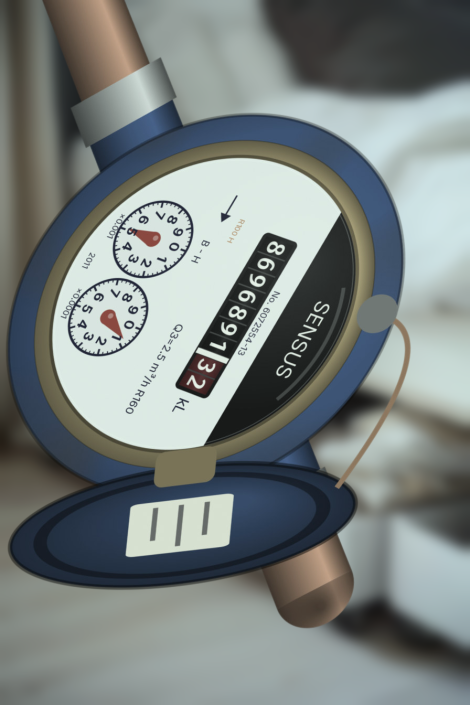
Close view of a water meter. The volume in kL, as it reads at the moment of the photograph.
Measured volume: 8696891.3250 kL
